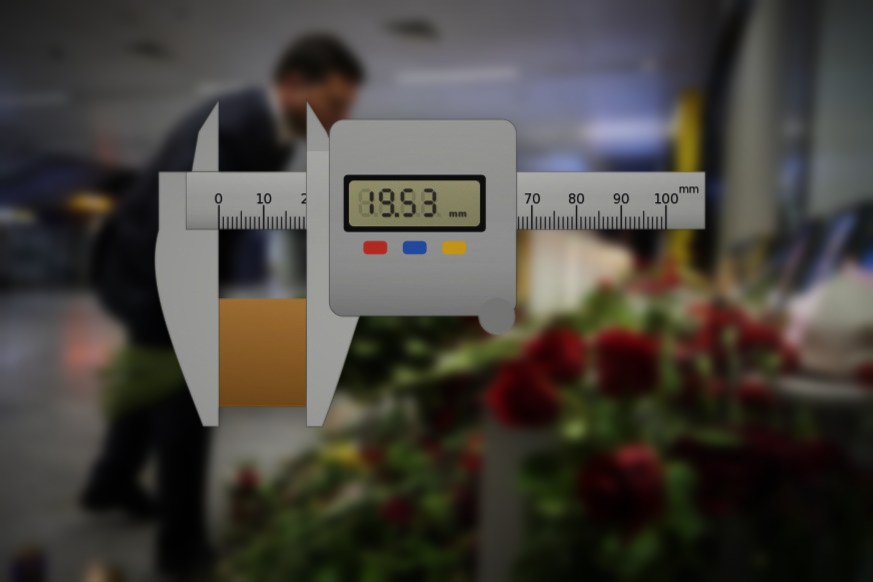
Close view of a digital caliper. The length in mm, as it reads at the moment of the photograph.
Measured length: 19.53 mm
